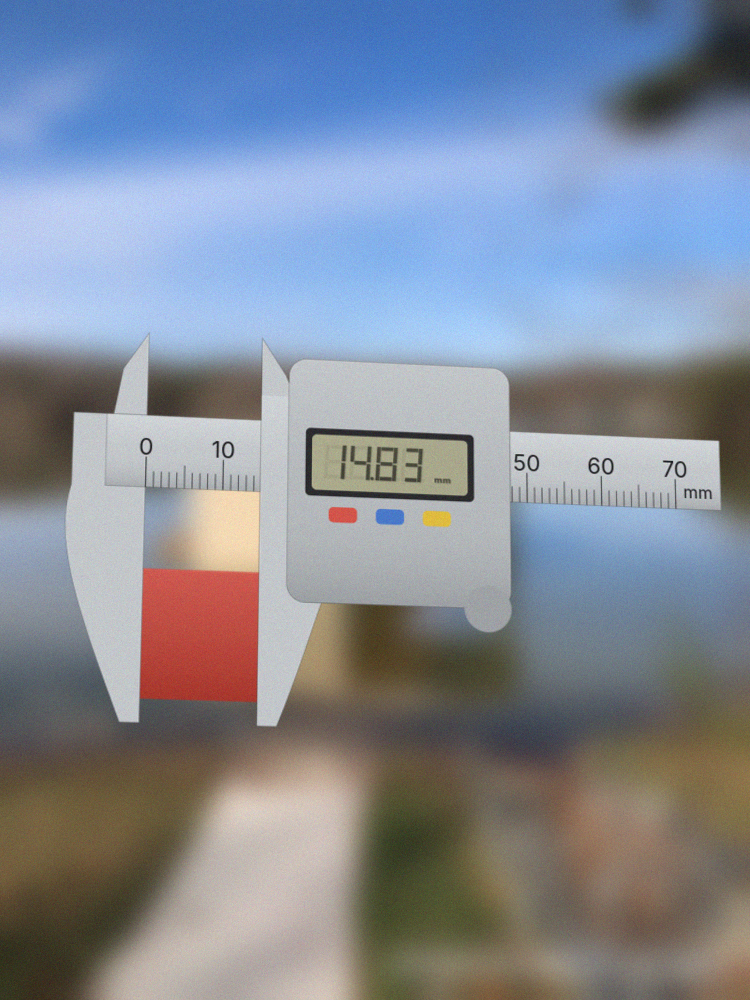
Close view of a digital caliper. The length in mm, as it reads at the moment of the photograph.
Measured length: 14.83 mm
